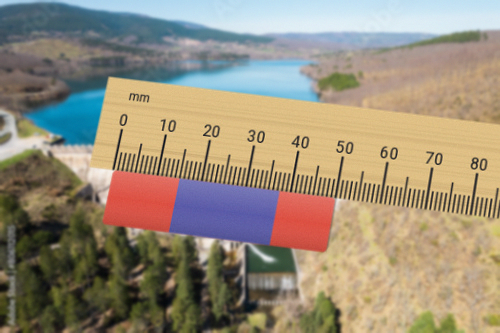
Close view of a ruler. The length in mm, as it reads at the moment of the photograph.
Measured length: 50 mm
